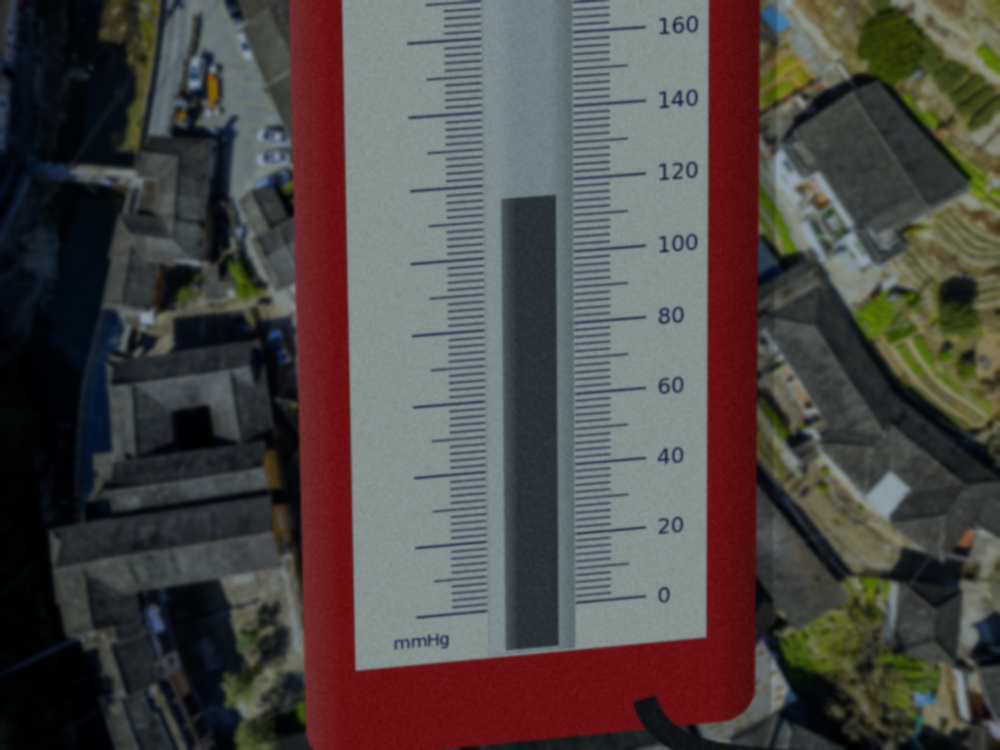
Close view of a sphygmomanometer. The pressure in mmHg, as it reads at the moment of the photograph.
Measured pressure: 116 mmHg
